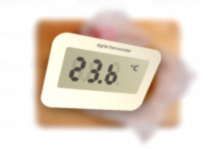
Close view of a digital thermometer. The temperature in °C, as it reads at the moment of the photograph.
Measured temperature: 23.6 °C
